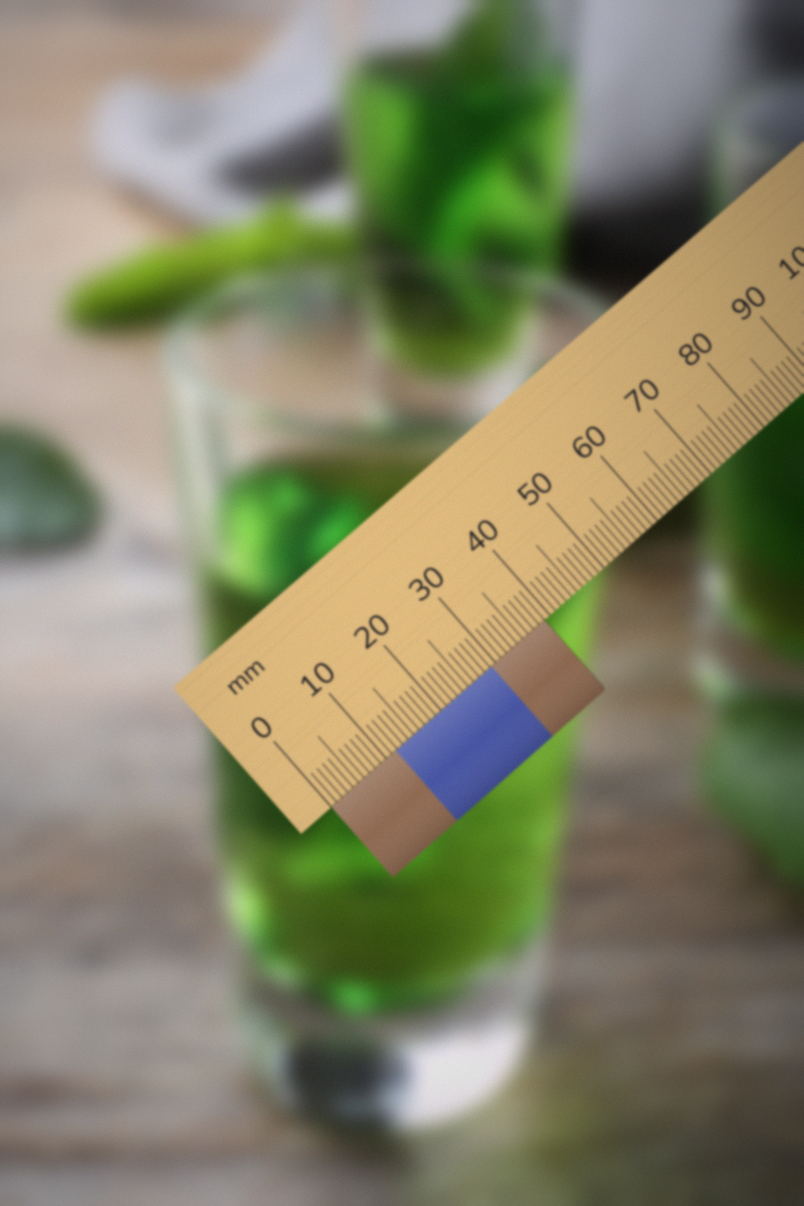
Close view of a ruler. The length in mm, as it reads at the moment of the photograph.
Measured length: 39 mm
